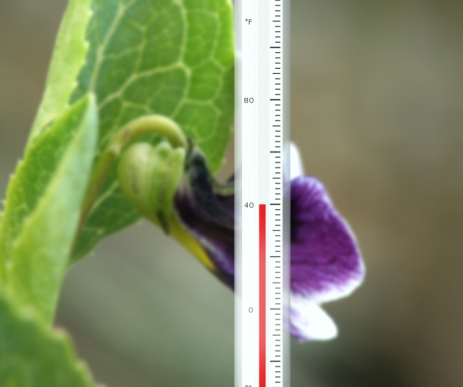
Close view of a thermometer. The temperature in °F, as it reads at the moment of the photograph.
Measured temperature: 40 °F
